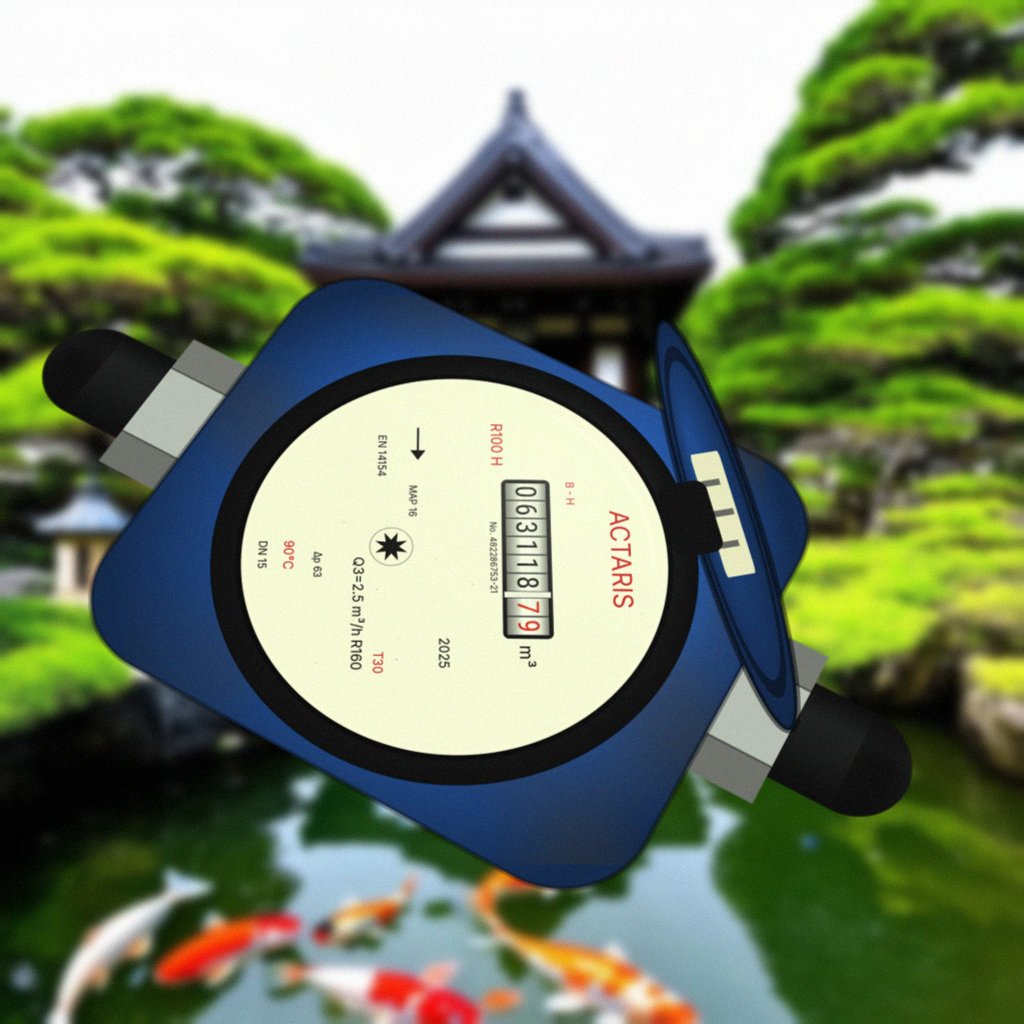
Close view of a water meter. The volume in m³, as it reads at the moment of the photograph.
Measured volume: 63118.79 m³
